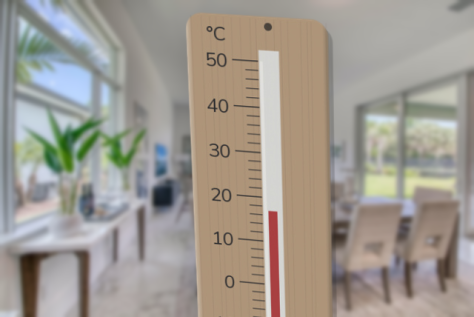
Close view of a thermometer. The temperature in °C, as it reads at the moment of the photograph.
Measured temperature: 17 °C
